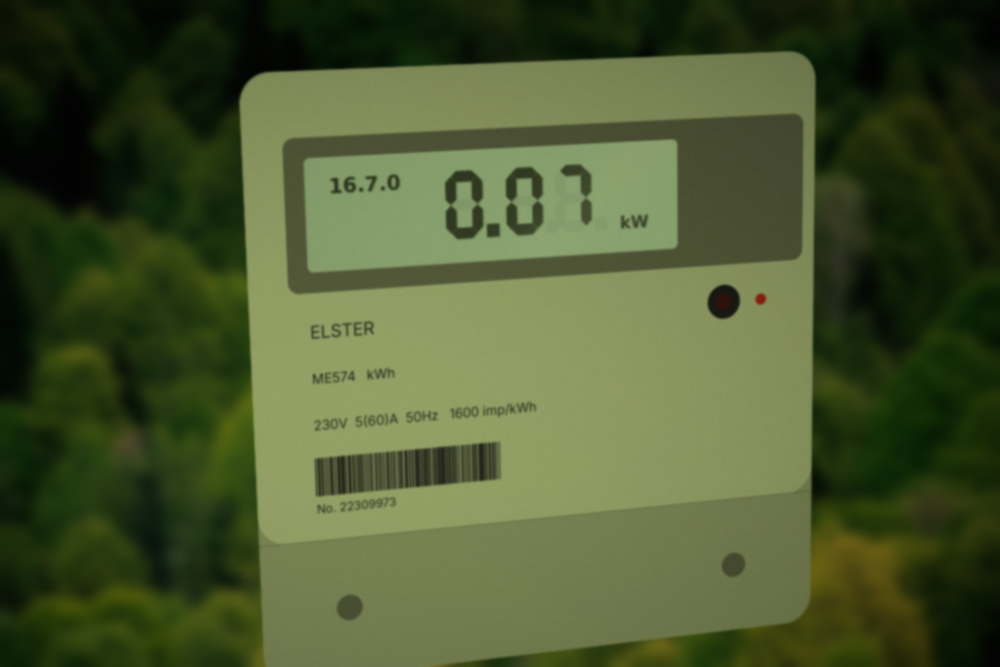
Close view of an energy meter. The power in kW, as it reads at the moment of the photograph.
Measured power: 0.07 kW
